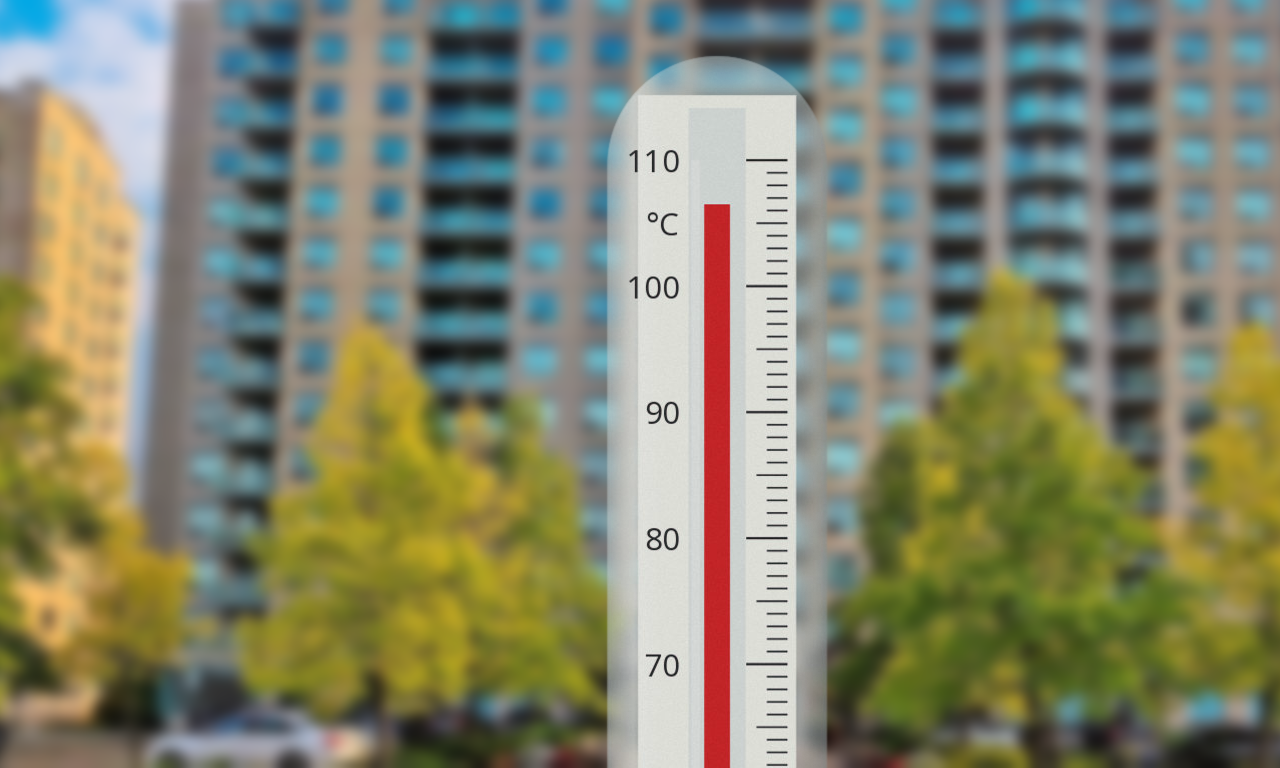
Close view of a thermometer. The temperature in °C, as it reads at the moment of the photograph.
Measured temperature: 106.5 °C
